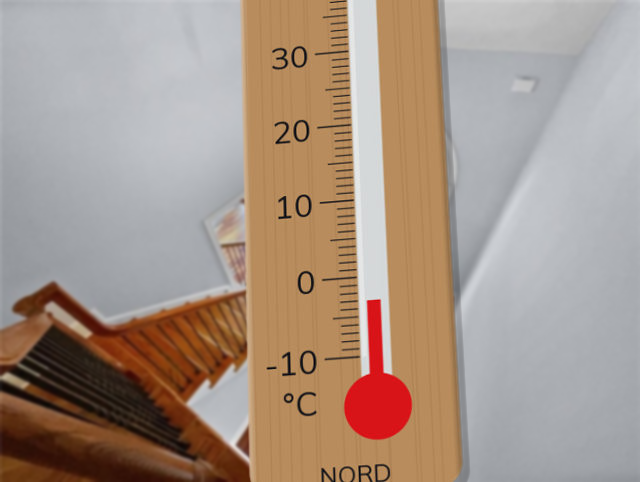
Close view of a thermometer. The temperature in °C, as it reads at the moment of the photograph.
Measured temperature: -3 °C
